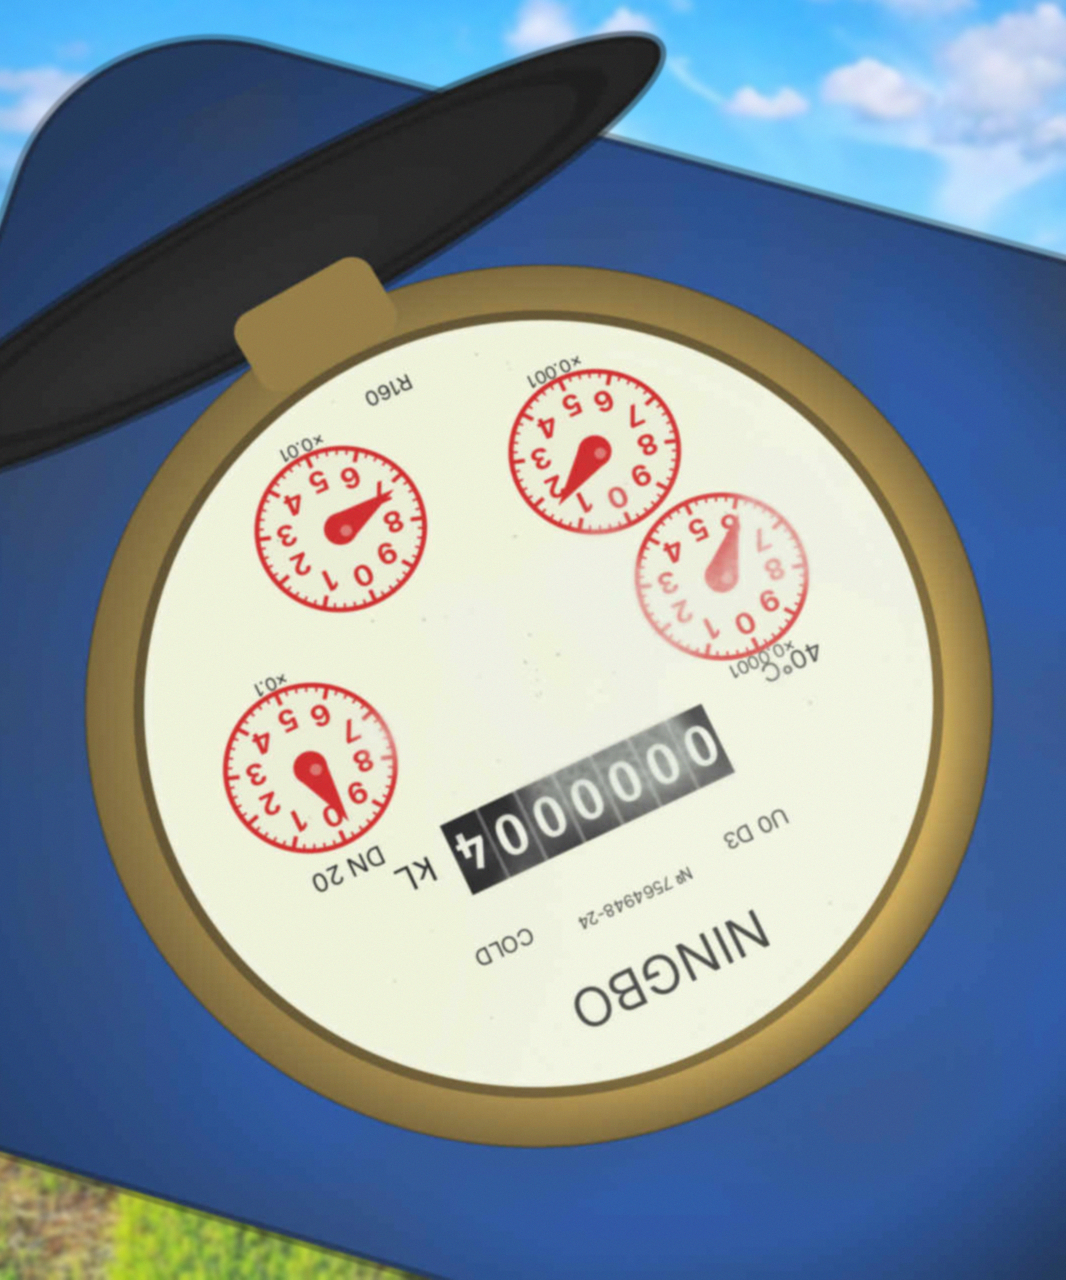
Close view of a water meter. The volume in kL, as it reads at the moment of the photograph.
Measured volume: 3.9716 kL
